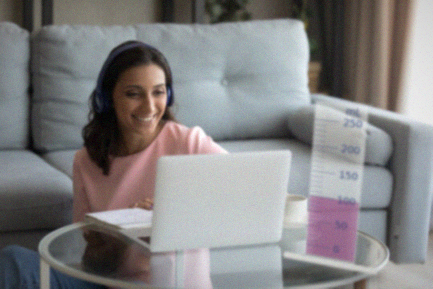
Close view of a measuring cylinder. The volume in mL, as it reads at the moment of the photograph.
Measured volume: 100 mL
